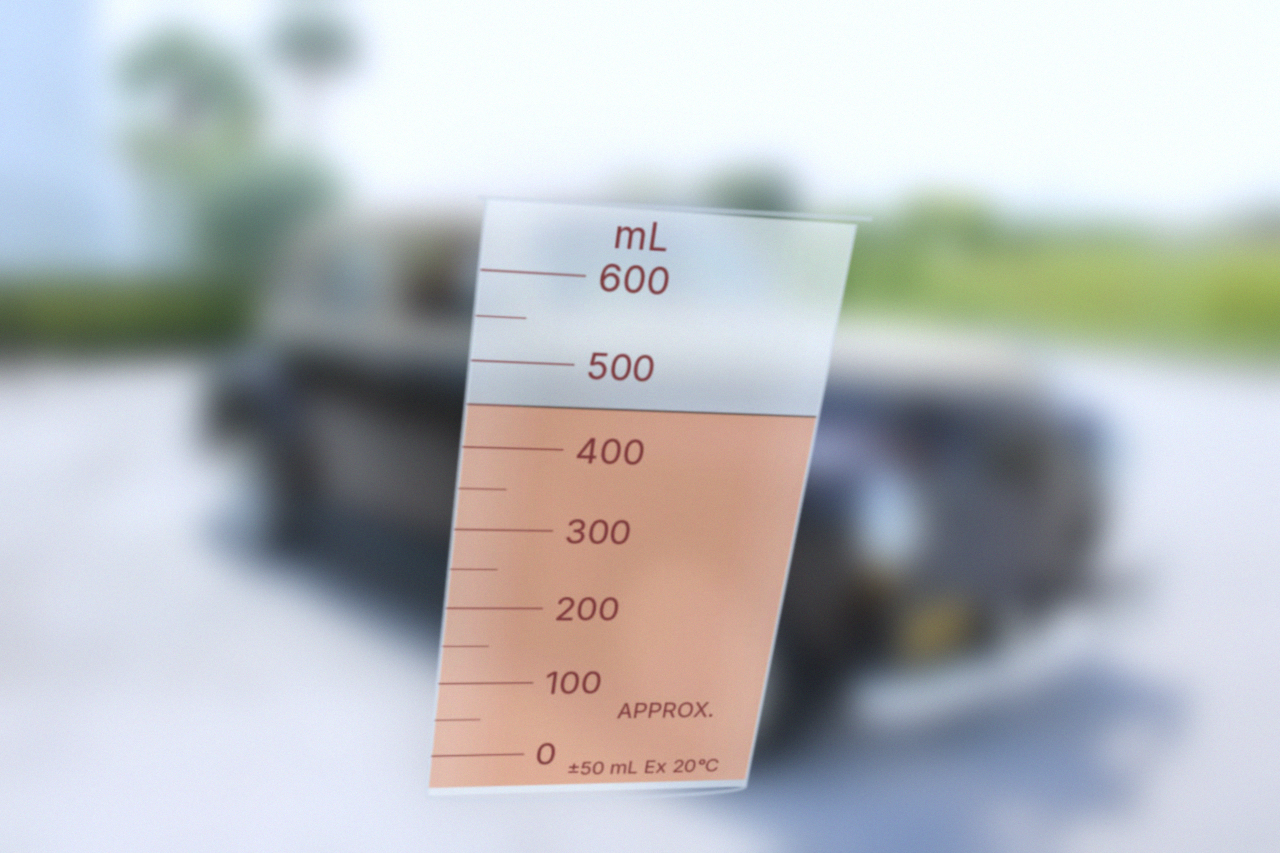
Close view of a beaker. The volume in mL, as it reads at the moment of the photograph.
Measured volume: 450 mL
